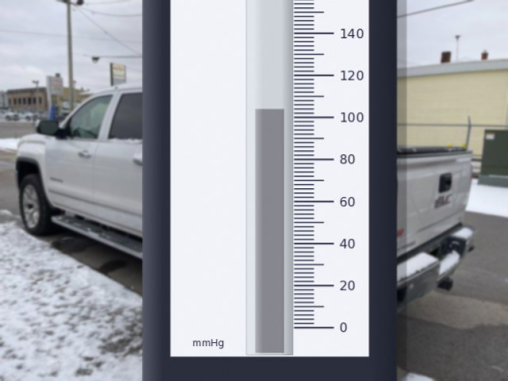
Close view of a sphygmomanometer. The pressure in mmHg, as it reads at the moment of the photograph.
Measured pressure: 104 mmHg
